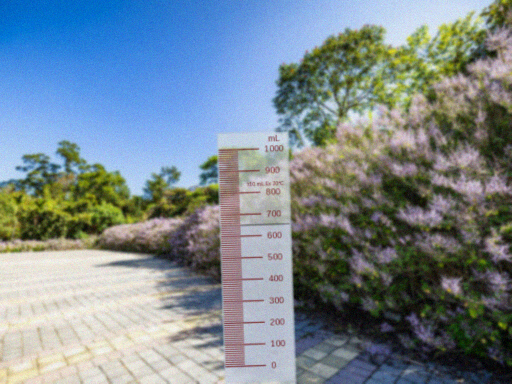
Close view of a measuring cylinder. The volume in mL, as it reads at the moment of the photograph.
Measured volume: 650 mL
